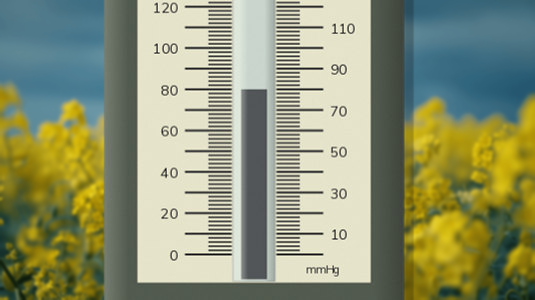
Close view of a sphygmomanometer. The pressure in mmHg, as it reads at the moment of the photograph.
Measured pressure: 80 mmHg
